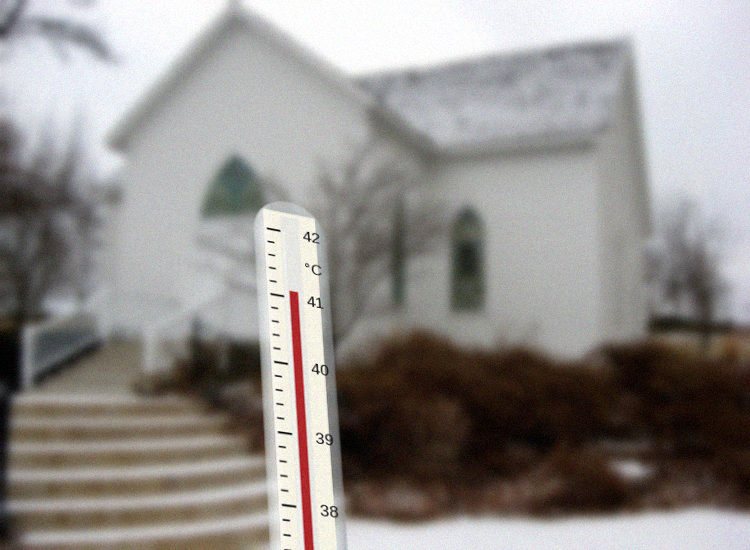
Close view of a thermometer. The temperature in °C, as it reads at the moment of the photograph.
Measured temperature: 41.1 °C
